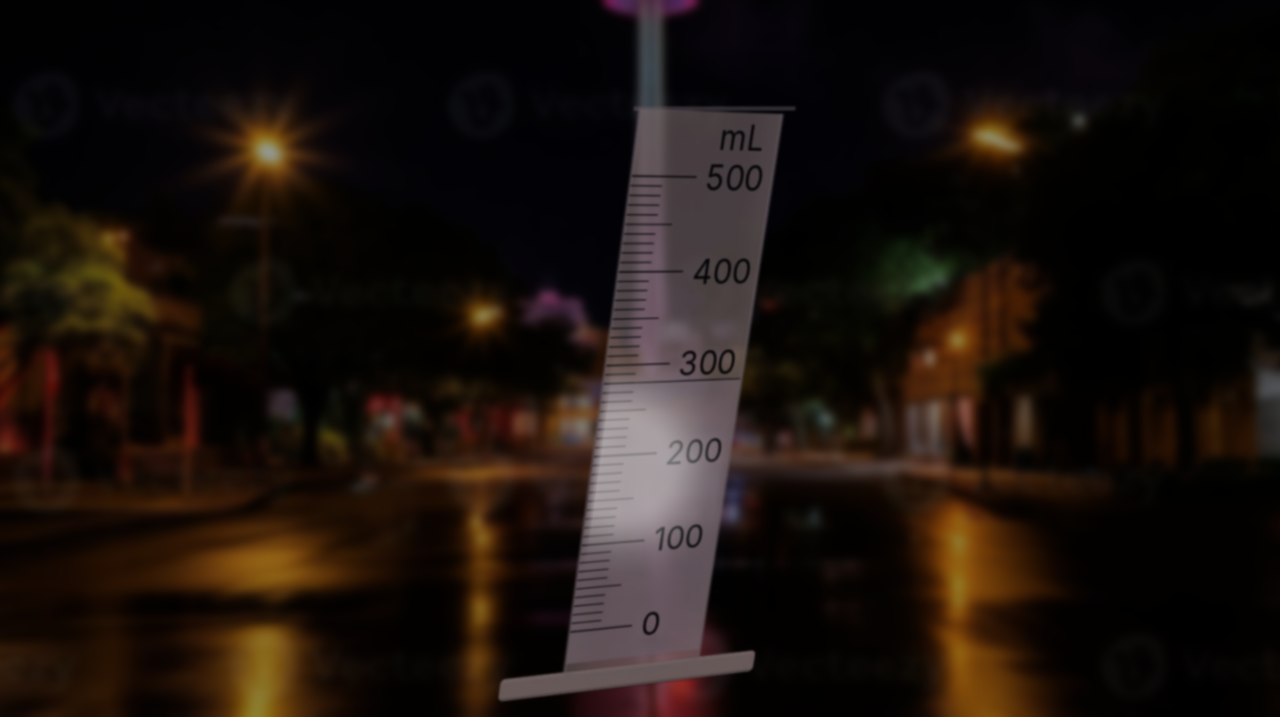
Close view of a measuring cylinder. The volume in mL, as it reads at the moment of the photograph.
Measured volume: 280 mL
